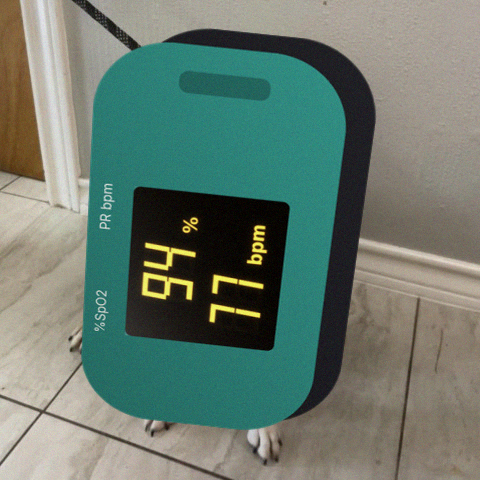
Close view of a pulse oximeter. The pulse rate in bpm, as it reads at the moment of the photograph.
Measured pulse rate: 77 bpm
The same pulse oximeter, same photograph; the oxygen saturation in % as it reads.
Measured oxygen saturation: 94 %
